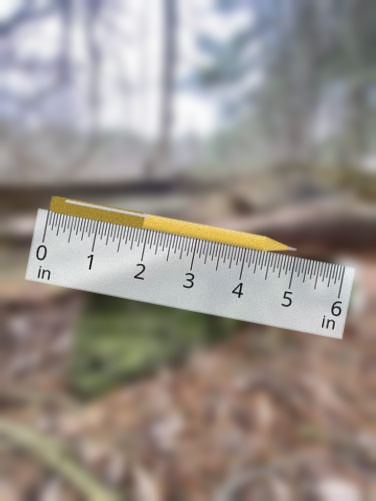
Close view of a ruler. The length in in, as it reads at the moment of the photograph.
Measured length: 5 in
